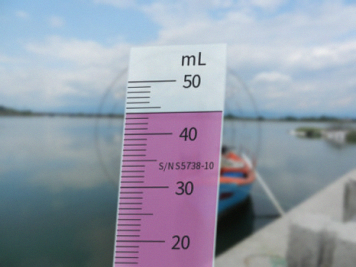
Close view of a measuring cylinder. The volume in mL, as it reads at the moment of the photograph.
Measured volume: 44 mL
